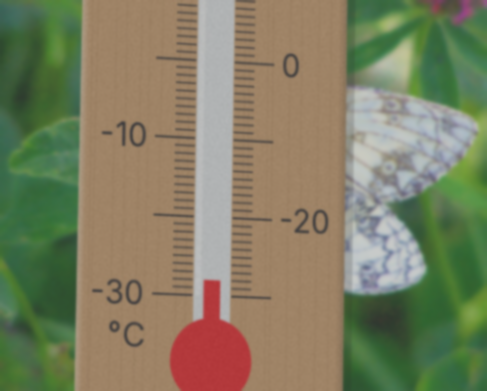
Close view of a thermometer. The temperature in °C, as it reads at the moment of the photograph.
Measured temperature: -28 °C
